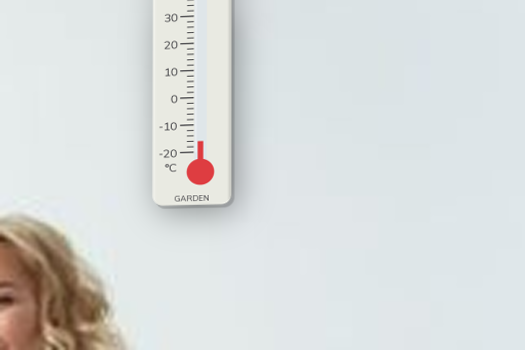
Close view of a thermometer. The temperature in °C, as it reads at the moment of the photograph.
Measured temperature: -16 °C
